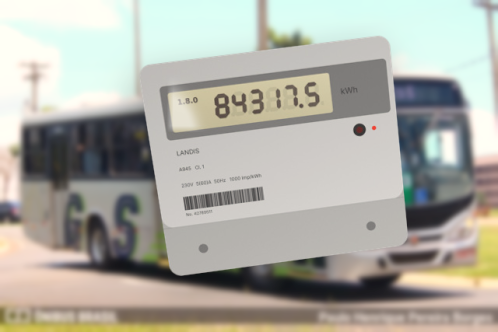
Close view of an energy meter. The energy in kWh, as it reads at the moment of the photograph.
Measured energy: 84317.5 kWh
